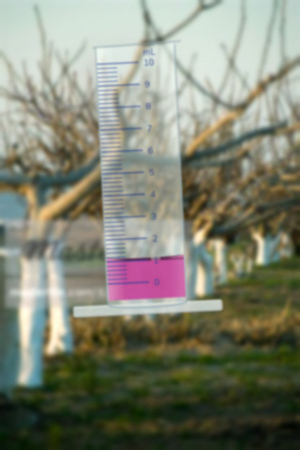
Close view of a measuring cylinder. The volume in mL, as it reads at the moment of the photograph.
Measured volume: 1 mL
